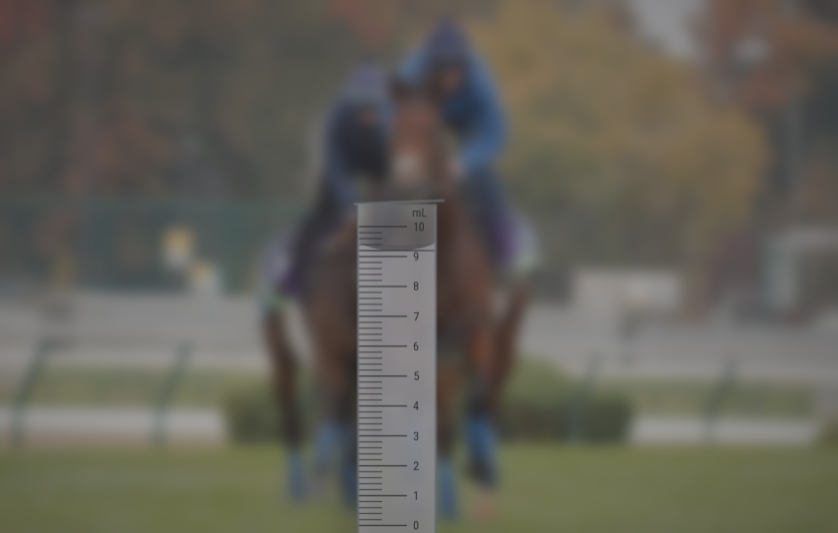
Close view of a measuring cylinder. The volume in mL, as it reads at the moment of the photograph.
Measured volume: 9.2 mL
